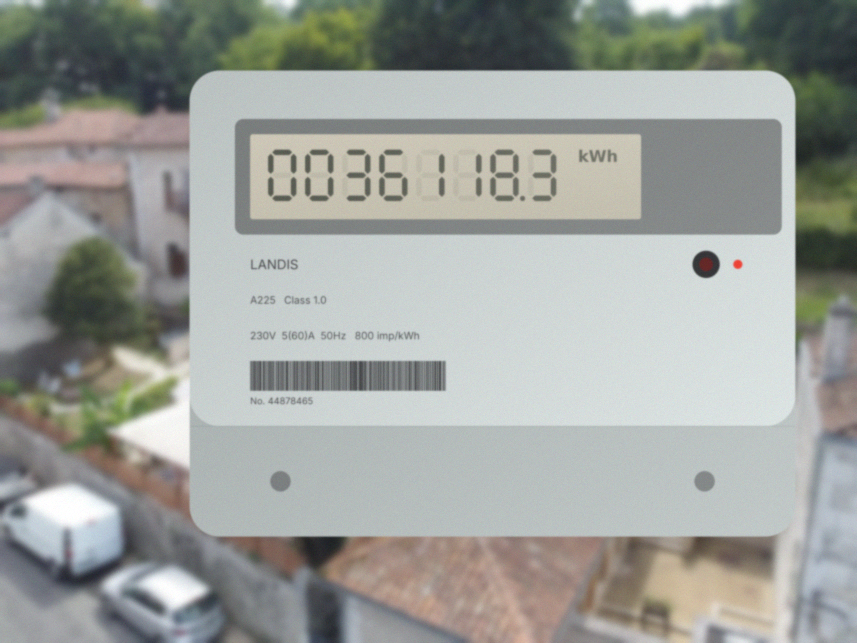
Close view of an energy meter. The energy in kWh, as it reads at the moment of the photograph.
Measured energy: 36118.3 kWh
